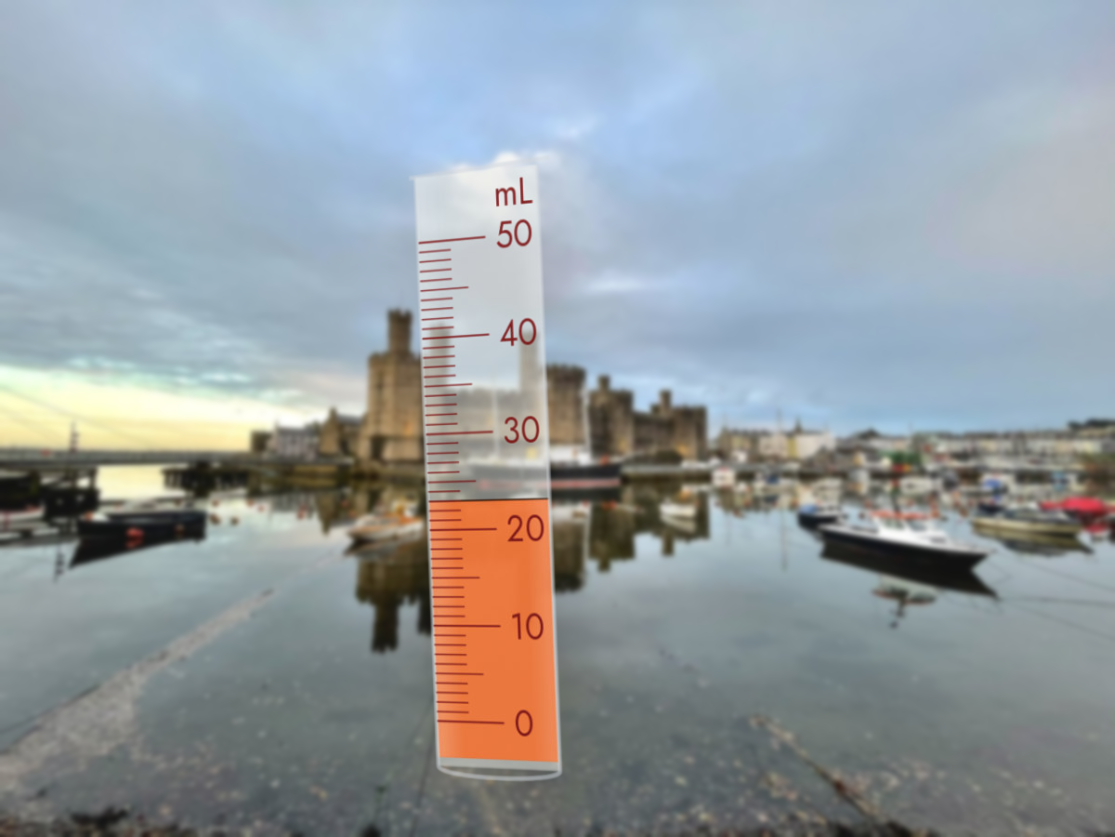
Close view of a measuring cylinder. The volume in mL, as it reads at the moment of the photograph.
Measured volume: 23 mL
